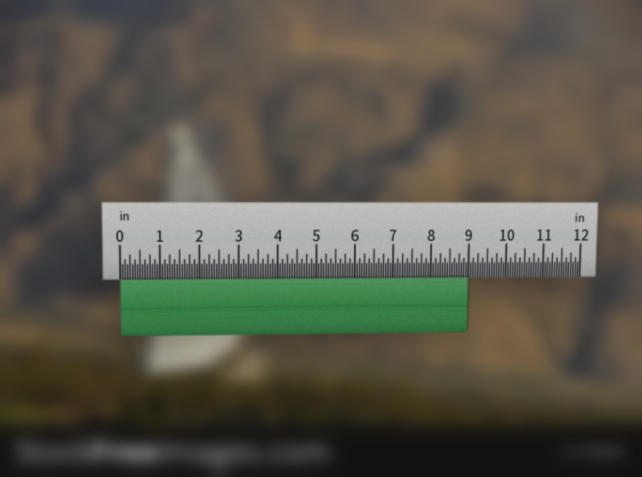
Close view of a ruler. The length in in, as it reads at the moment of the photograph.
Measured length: 9 in
